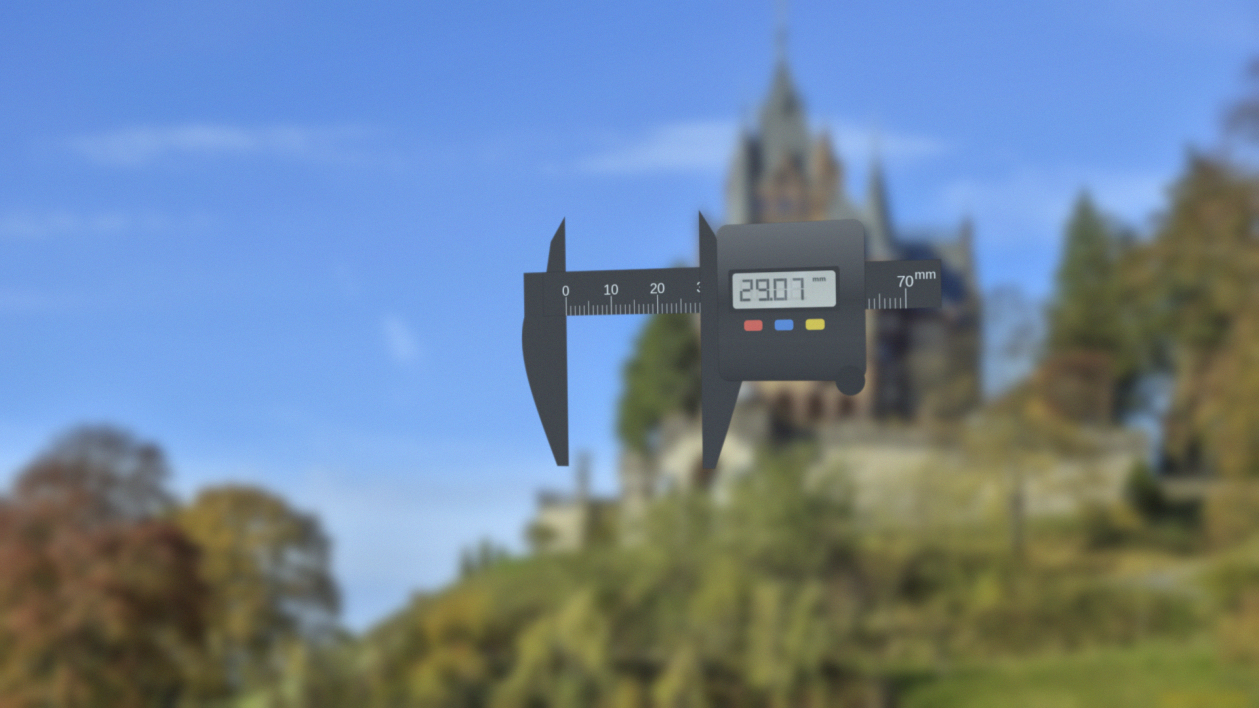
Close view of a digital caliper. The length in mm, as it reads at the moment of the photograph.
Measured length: 29.07 mm
